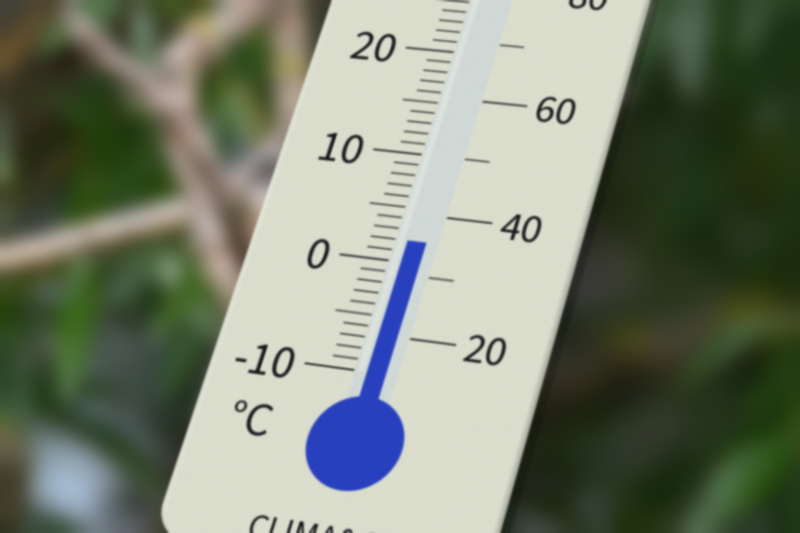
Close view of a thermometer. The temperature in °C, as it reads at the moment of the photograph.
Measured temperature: 2 °C
